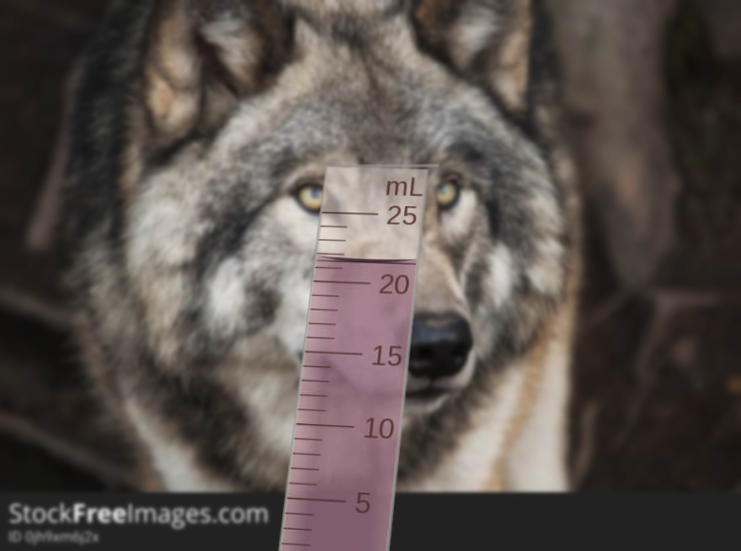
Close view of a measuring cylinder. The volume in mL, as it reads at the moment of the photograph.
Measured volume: 21.5 mL
